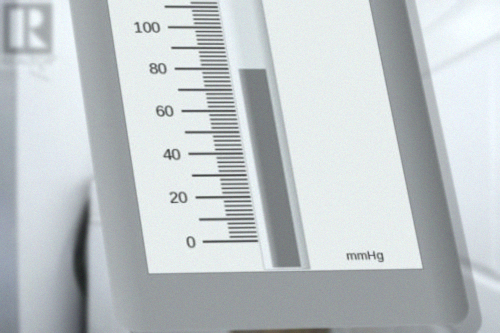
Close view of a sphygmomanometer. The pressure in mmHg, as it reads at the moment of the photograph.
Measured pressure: 80 mmHg
